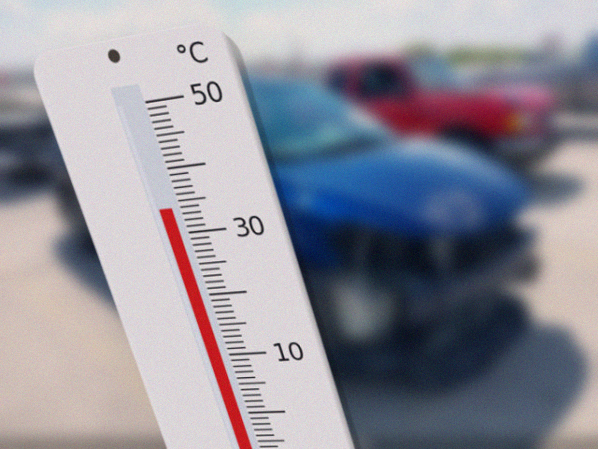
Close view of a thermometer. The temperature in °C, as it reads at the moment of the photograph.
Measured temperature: 34 °C
